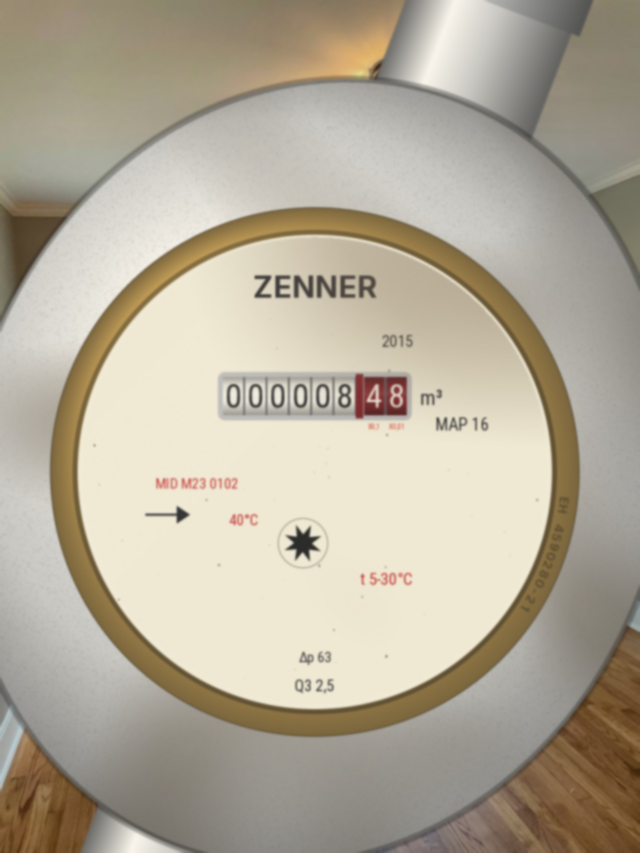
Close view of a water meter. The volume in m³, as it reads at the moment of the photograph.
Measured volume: 8.48 m³
